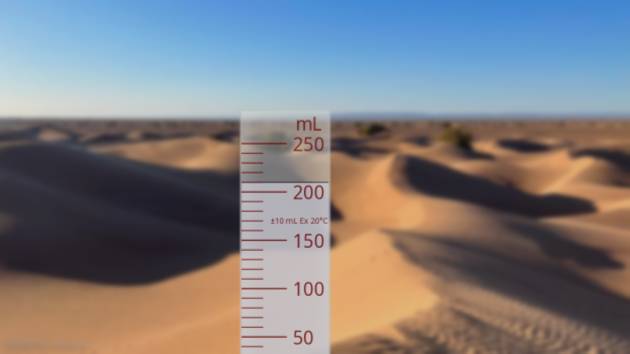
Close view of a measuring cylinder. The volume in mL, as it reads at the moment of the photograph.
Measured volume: 210 mL
